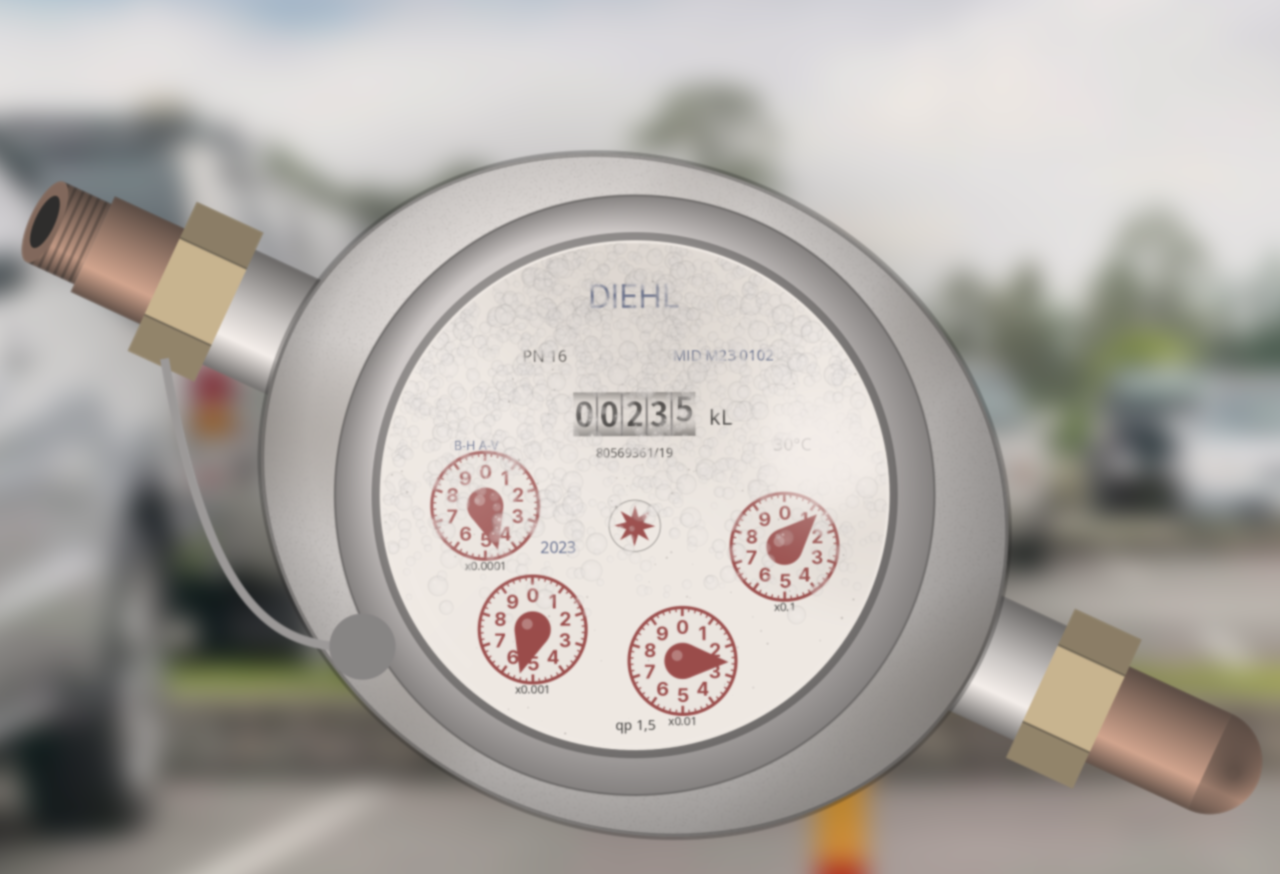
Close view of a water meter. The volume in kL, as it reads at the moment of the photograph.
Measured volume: 235.1254 kL
